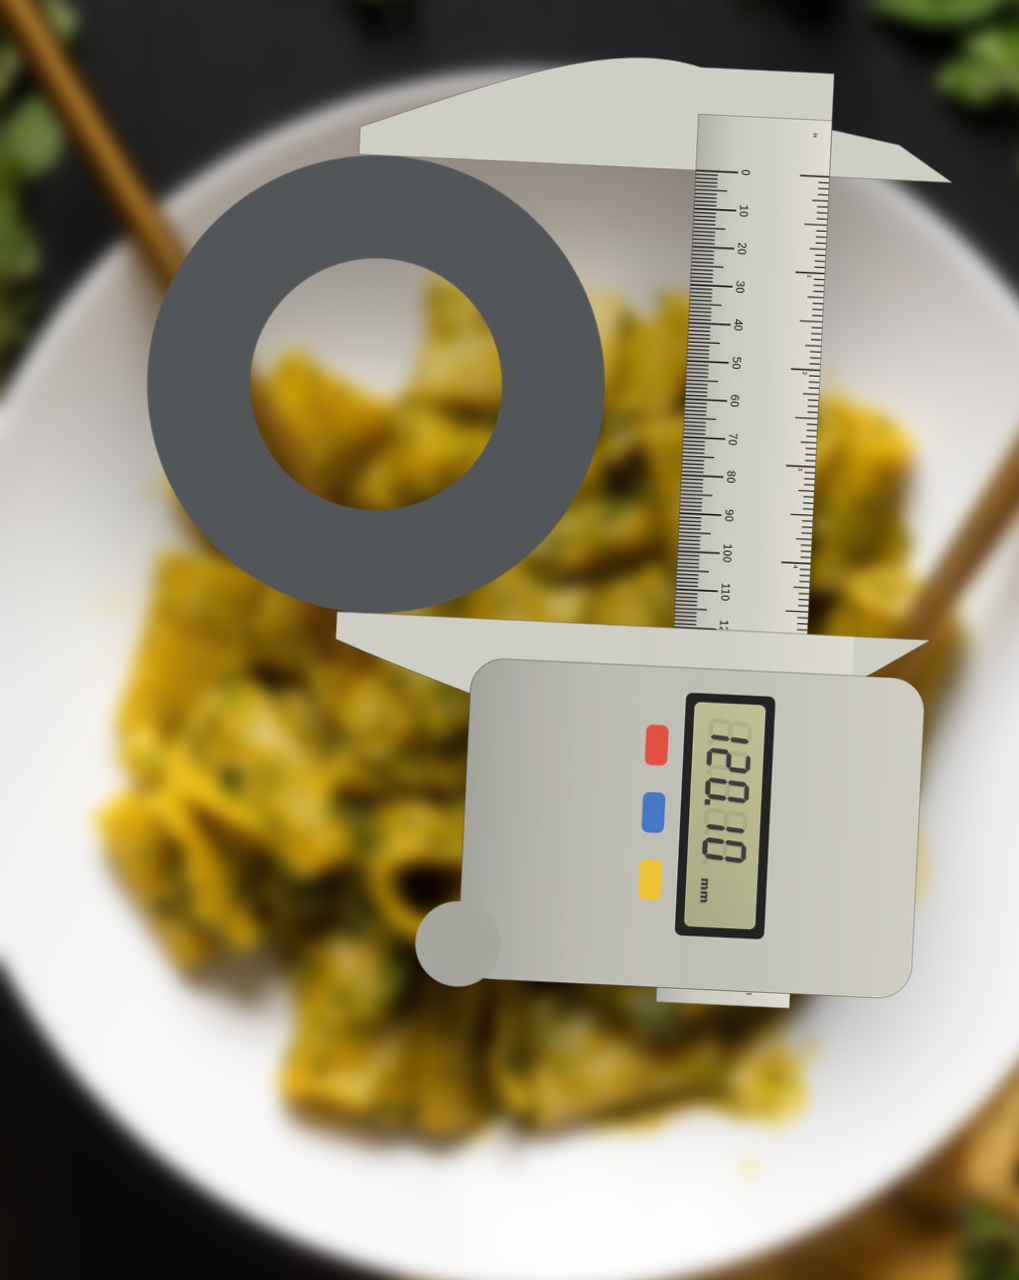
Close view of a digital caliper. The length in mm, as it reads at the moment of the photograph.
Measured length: 120.10 mm
